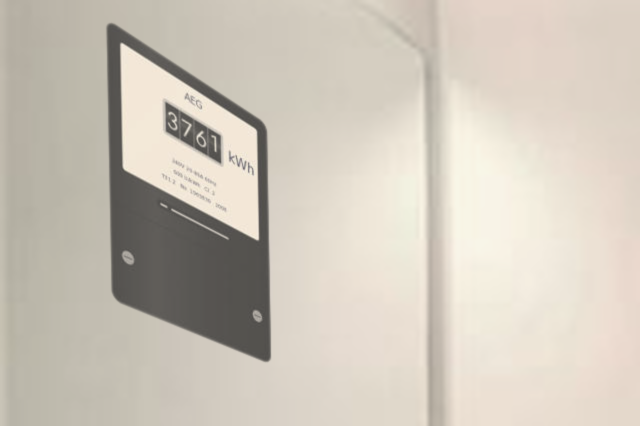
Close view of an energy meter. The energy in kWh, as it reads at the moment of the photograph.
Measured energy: 3761 kWh
